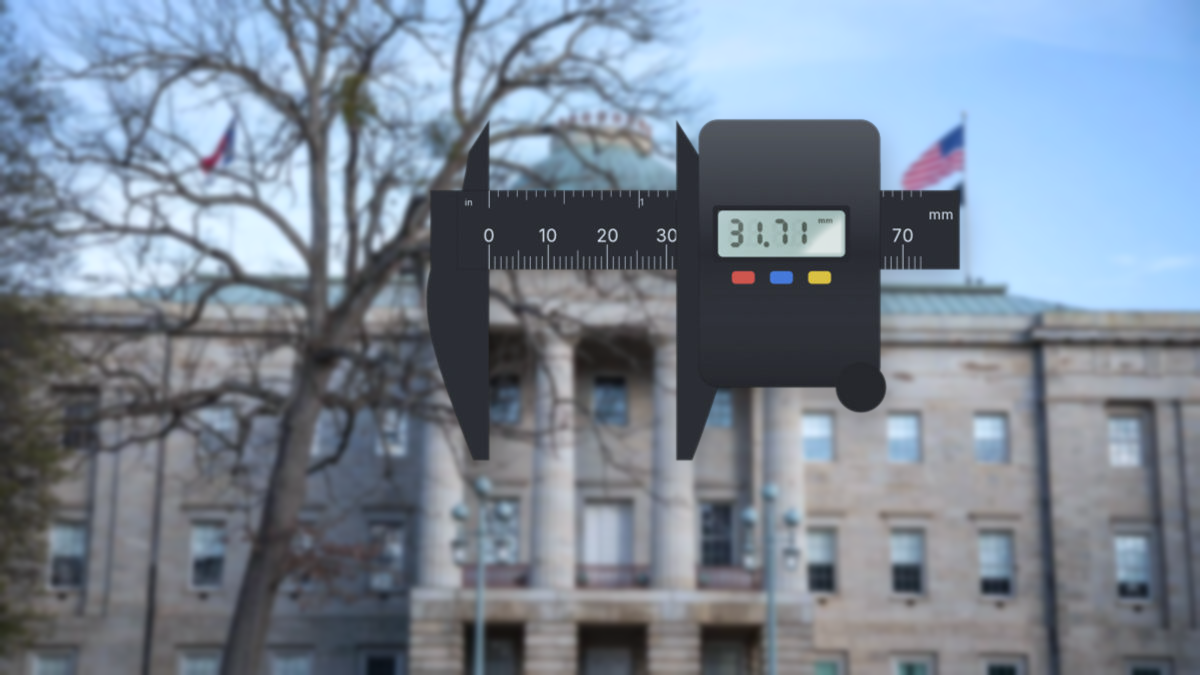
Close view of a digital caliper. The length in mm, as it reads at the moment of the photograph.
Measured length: 31.71 mm
